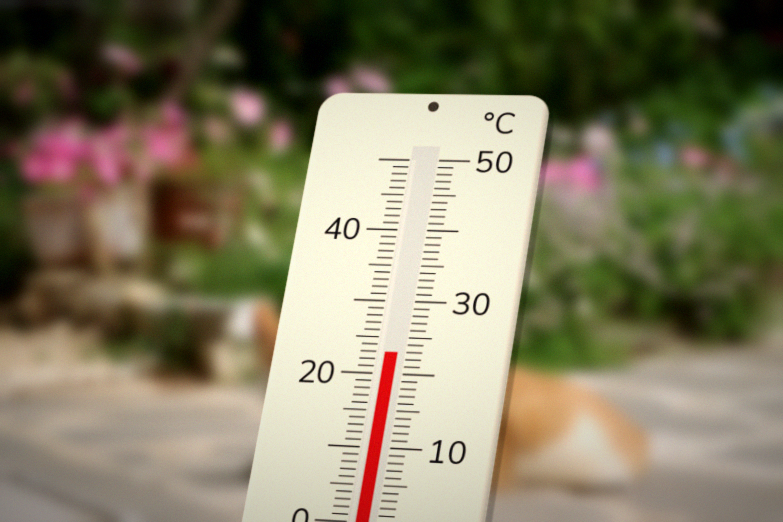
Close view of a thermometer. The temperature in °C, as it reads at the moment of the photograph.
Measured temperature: 23 °C
